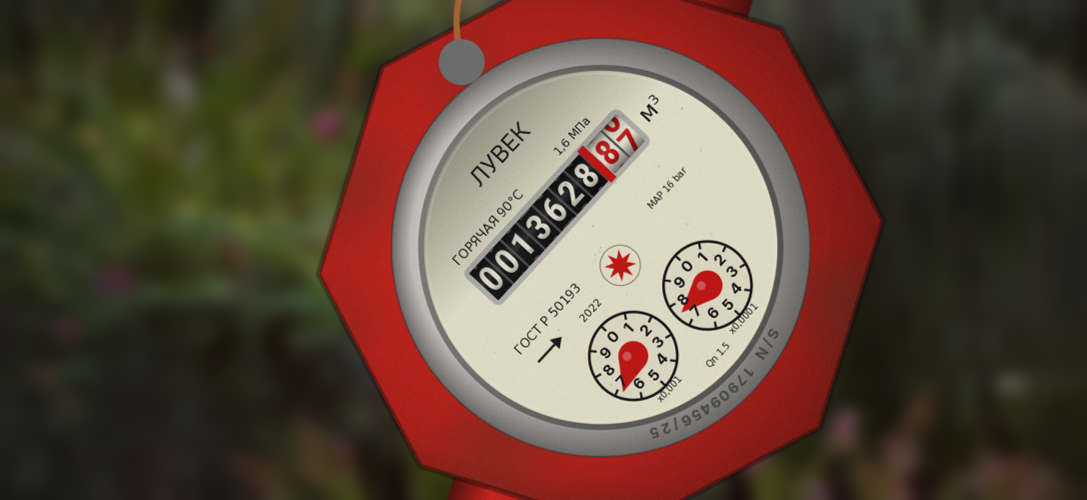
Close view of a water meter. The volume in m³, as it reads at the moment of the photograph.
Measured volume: 13628.8667 m³
